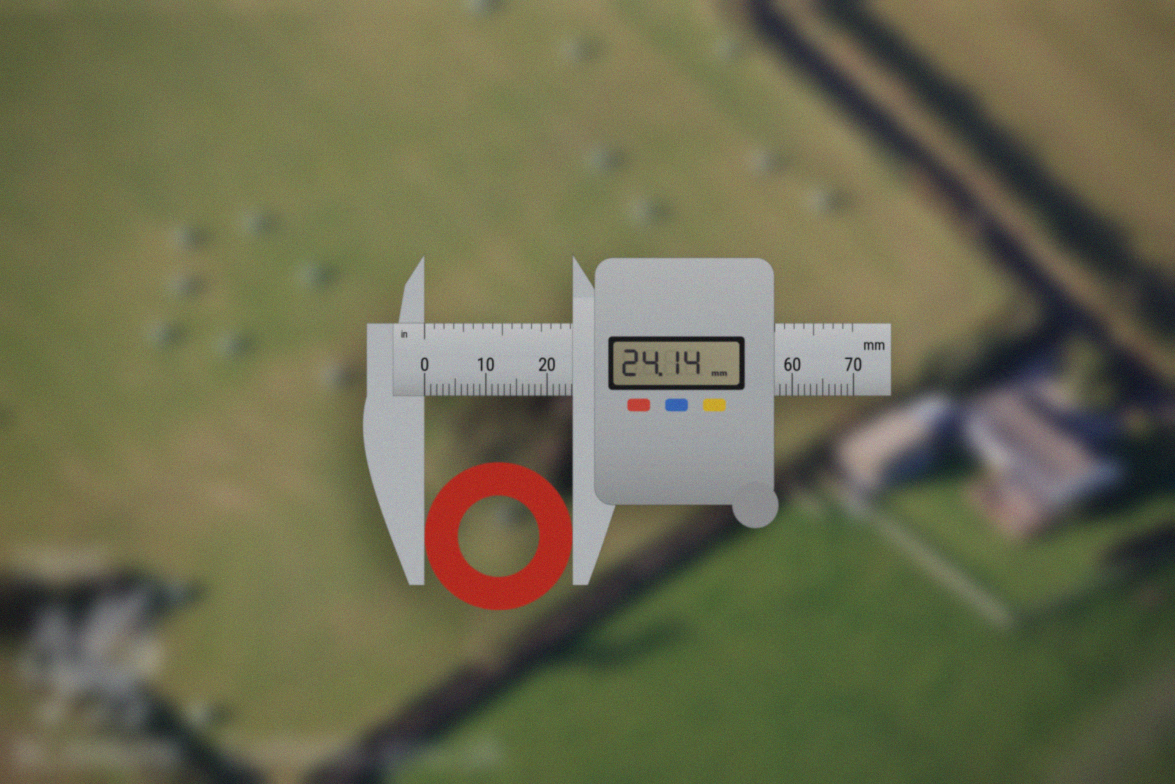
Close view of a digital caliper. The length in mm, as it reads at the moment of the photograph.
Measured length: 24.14 mm
